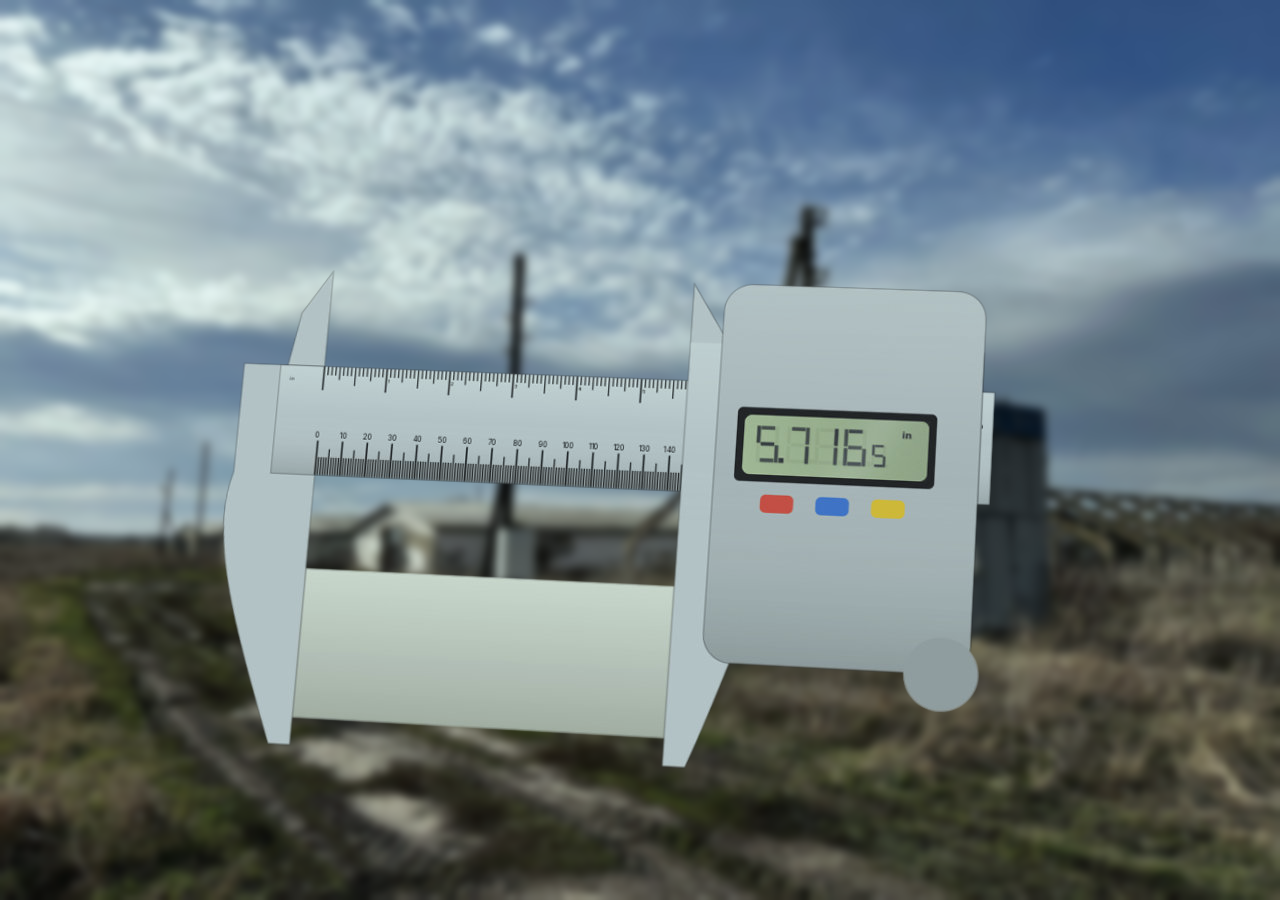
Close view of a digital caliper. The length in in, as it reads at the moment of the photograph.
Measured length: 5.7165 in
